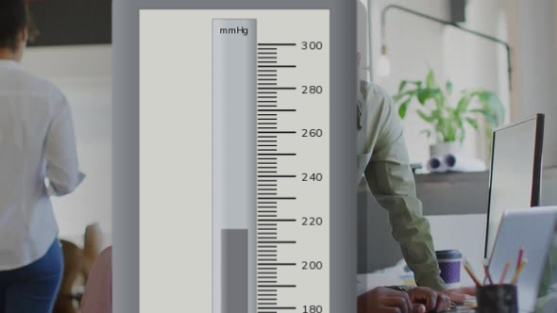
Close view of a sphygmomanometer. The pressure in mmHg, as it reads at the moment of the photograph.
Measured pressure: 216 mmHg
